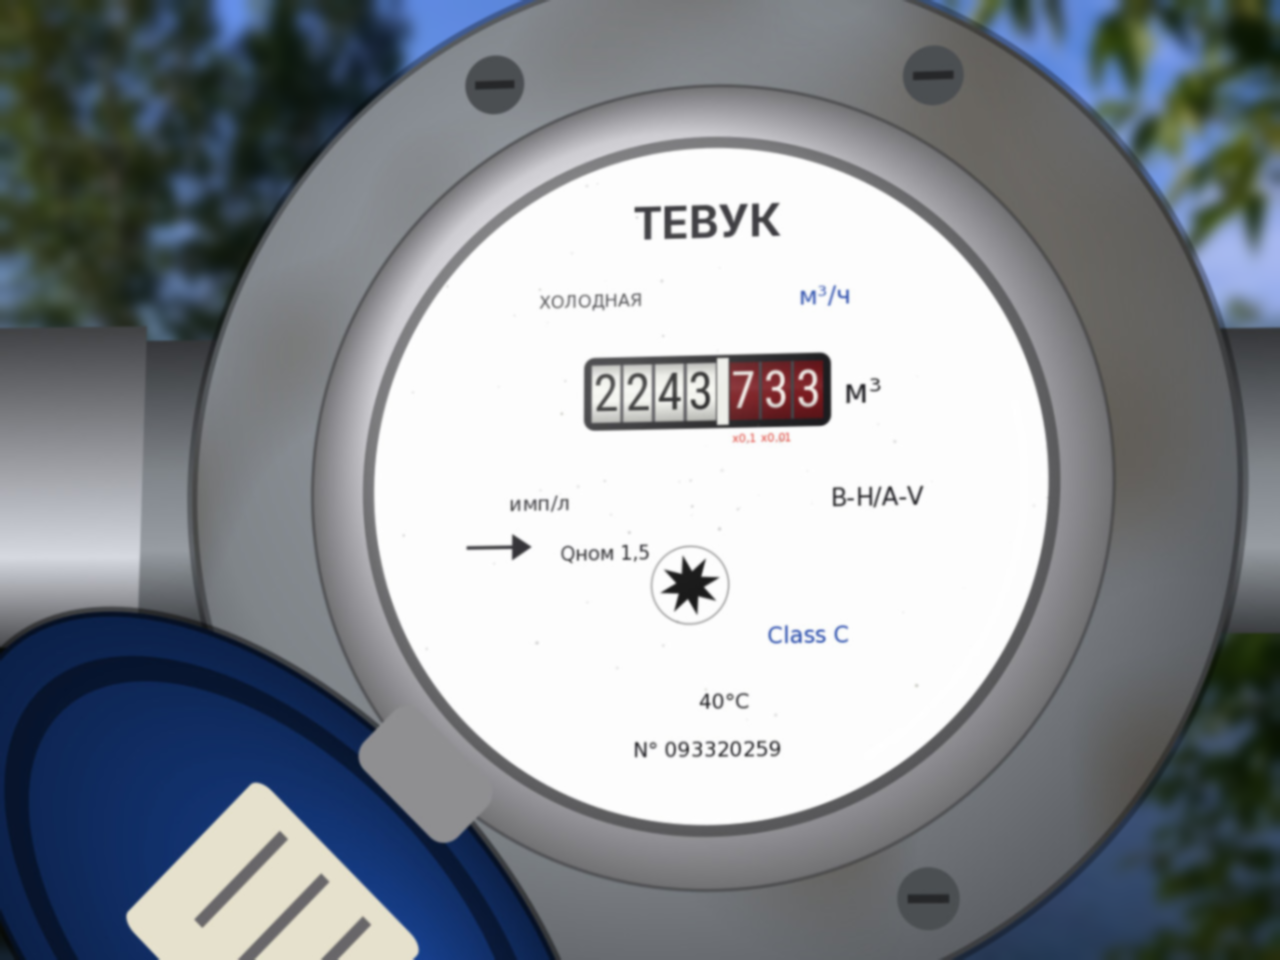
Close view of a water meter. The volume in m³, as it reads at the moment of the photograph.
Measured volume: 2243.733 m³
